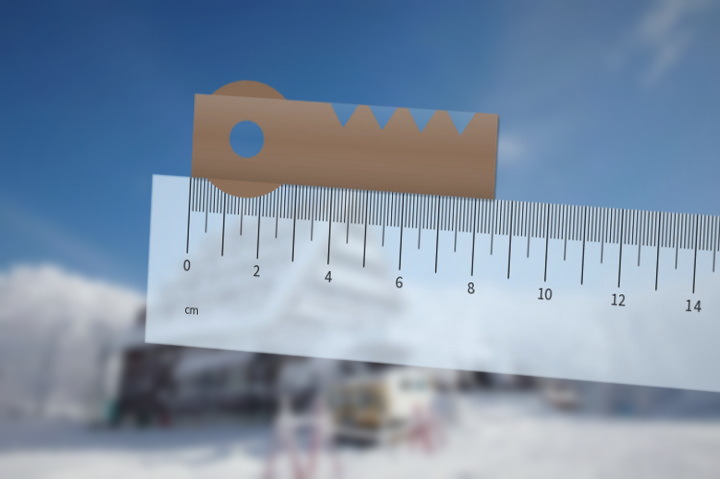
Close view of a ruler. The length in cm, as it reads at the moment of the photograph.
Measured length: 8.5 cm
